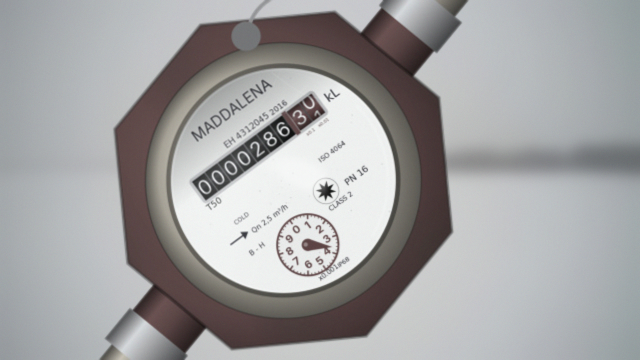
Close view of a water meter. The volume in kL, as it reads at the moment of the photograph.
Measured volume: 286.303 kL
